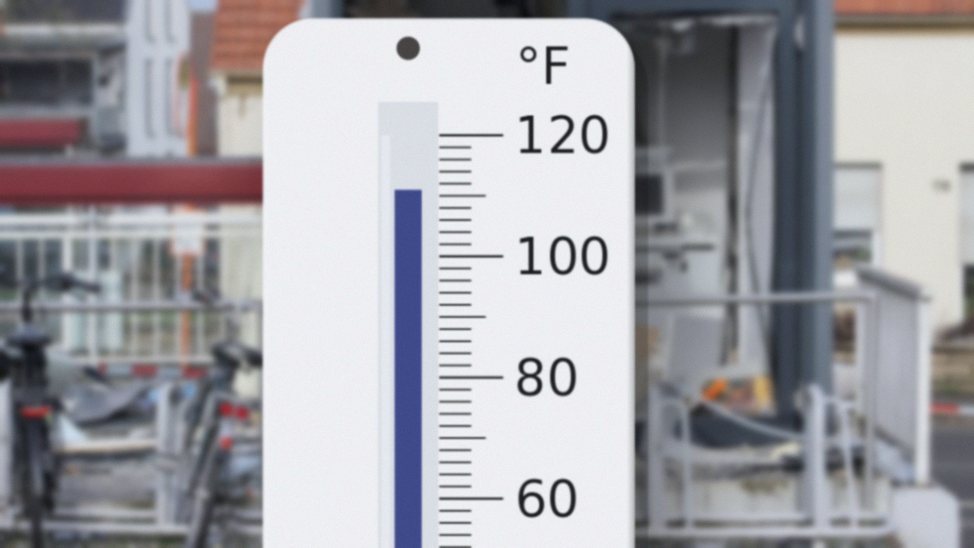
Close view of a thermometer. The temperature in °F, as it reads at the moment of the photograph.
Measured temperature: 111 °F
